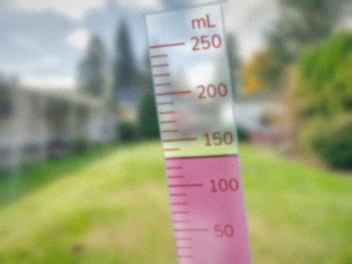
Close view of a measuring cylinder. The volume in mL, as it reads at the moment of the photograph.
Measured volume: 130 mL
